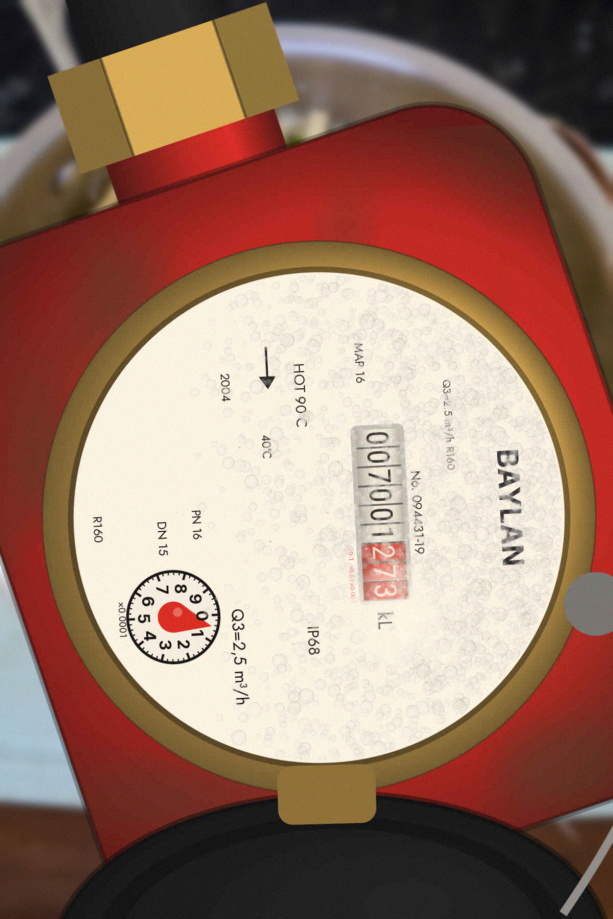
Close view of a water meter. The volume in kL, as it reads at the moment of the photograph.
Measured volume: 7001.2730 kL
